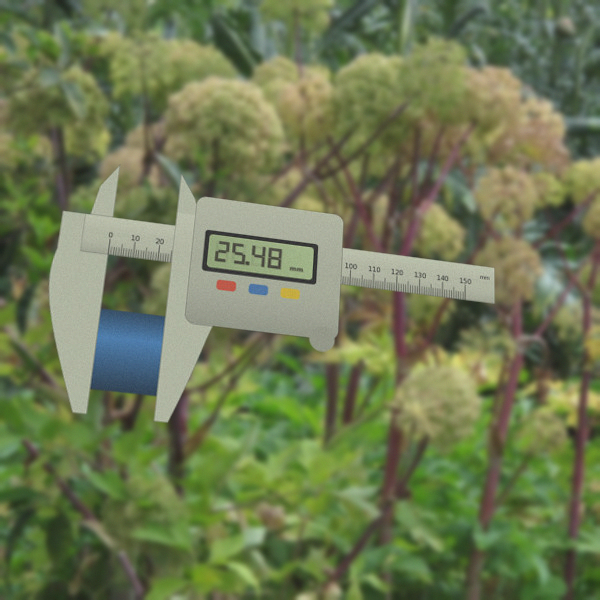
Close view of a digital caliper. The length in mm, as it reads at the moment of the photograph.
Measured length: 25.48 mm
